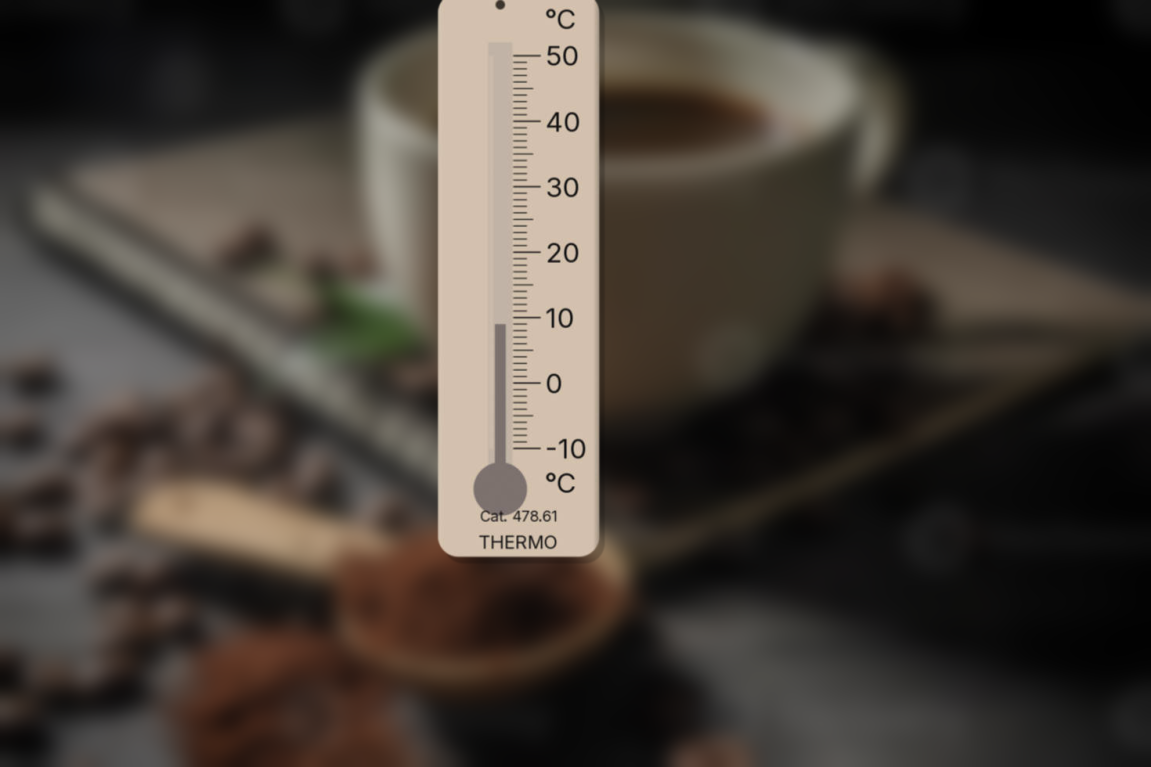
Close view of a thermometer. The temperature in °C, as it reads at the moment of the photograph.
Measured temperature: 9 °C
